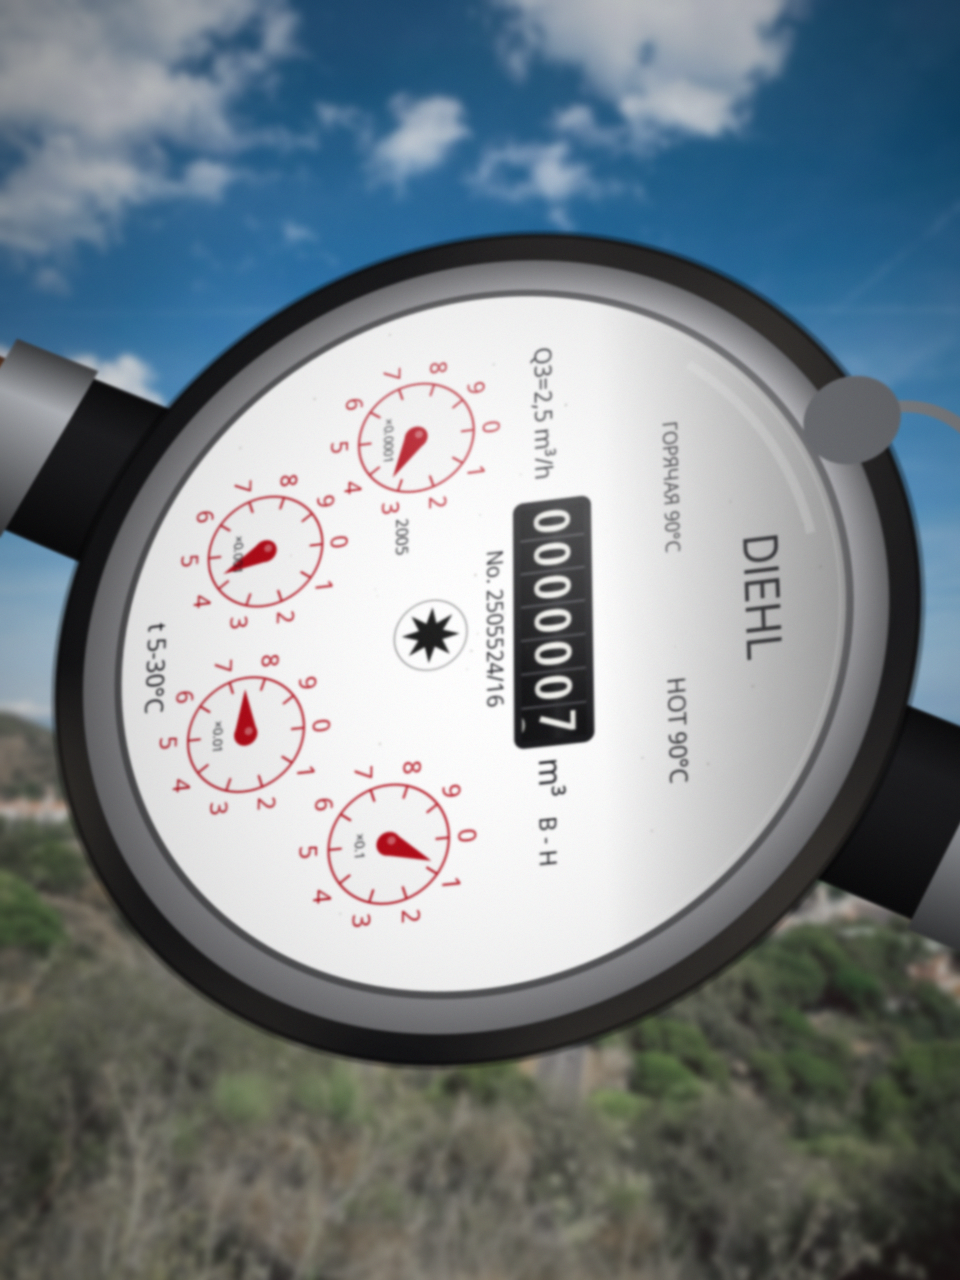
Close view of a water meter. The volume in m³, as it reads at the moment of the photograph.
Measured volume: 7.0743 m³
